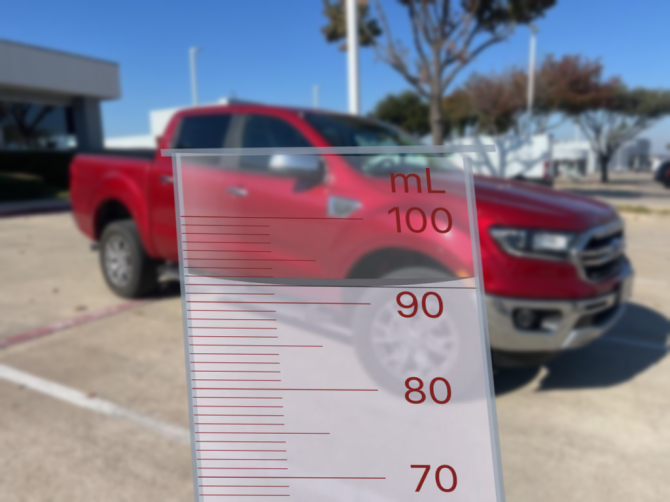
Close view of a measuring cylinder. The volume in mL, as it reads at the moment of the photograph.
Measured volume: 92 mL
